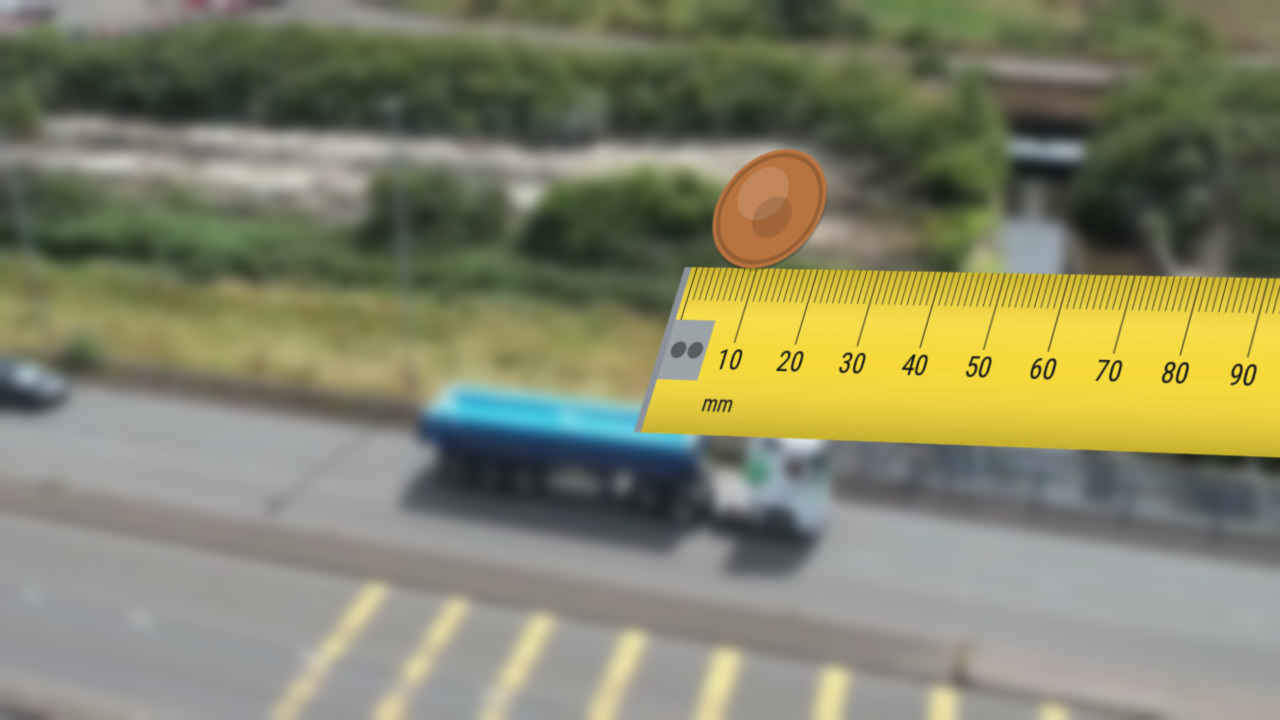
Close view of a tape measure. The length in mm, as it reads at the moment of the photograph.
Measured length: 18 mm
